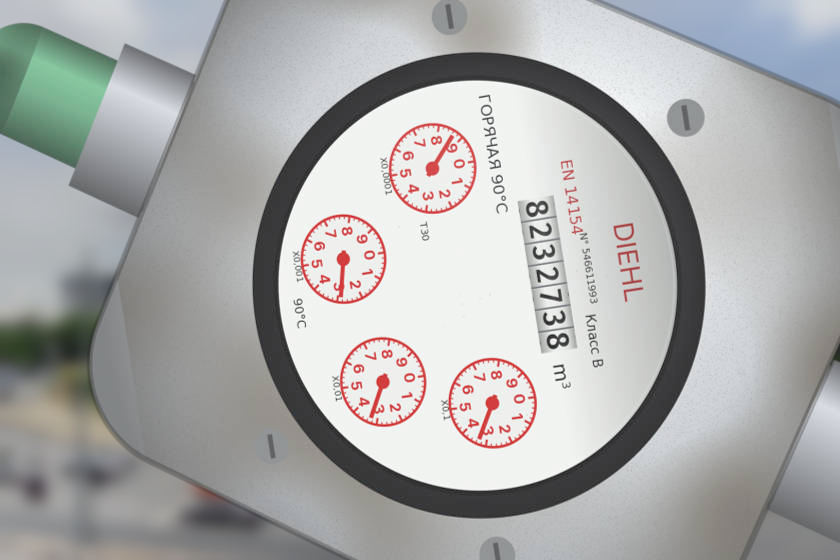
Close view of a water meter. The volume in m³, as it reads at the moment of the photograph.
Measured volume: 8232738.3328 m³
